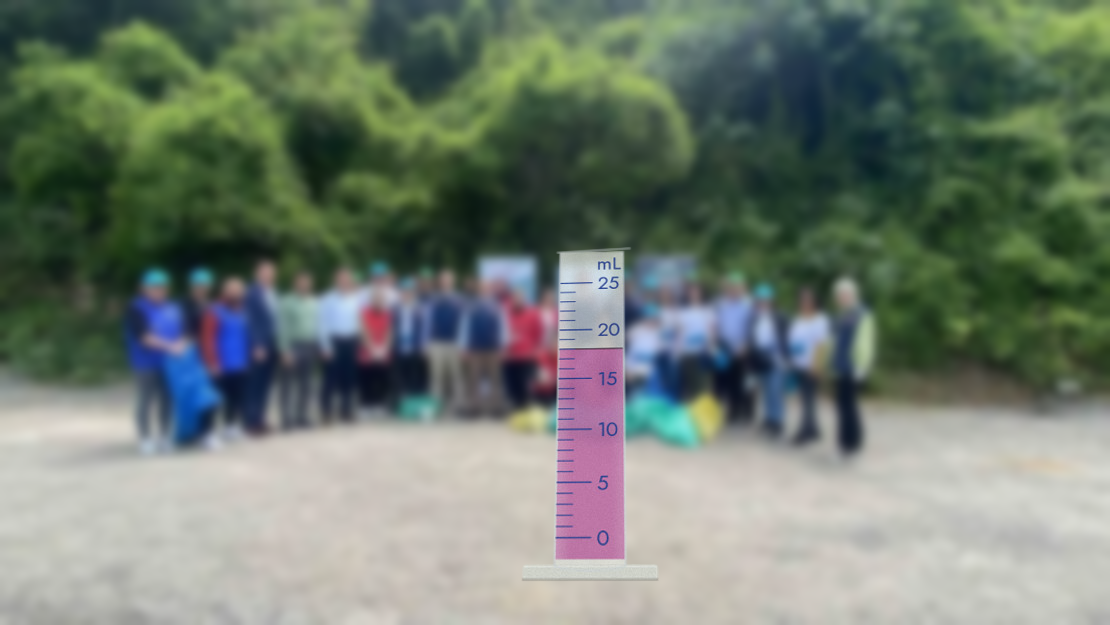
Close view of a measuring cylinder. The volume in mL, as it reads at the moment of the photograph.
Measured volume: 18 mL
